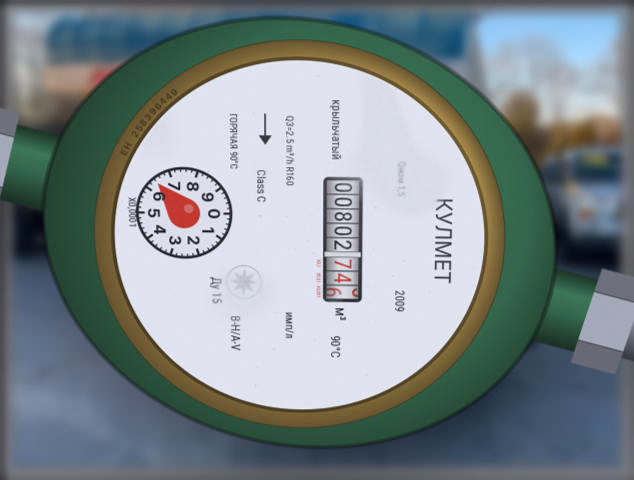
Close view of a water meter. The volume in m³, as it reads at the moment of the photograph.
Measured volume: 802.7456 m³
